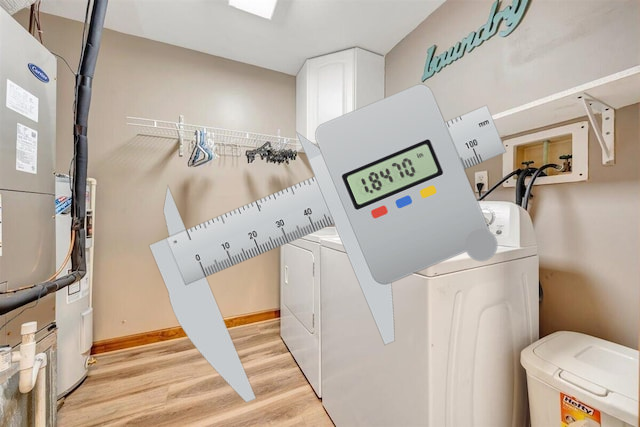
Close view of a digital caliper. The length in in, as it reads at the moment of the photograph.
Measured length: 1.8470 in
